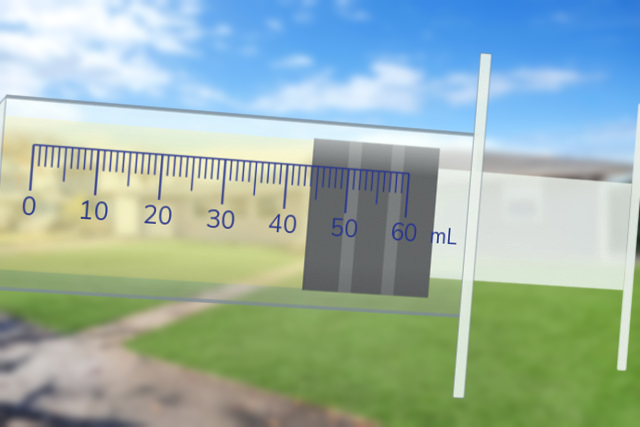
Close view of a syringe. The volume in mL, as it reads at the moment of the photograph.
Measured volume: 44 mL
